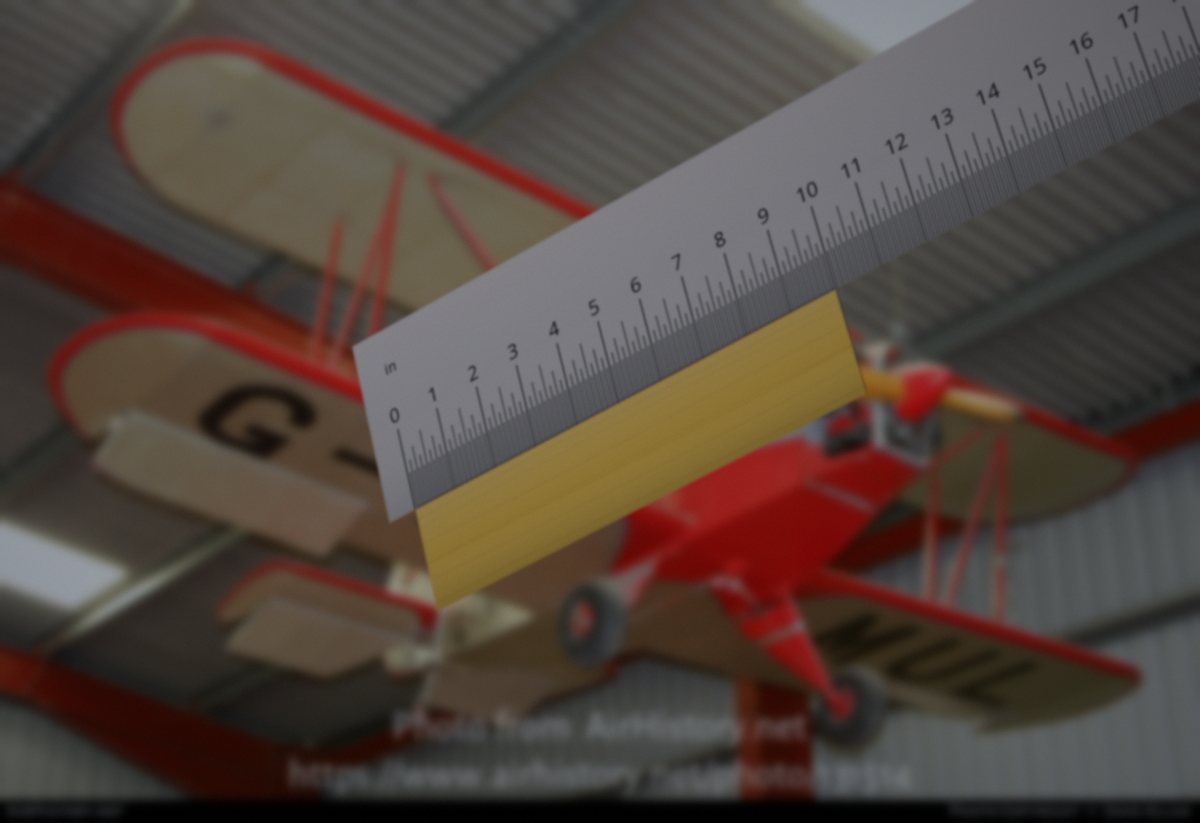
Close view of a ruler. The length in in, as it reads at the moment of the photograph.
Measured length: 10 in
